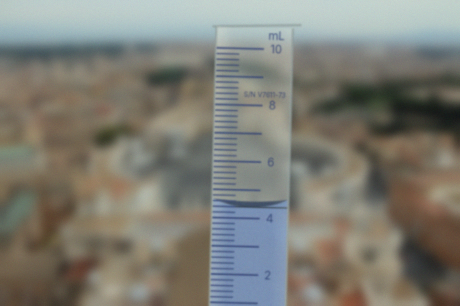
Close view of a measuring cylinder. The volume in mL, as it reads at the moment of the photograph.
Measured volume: 4.4 mL
